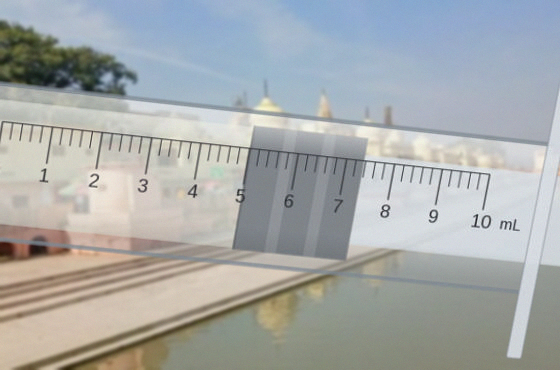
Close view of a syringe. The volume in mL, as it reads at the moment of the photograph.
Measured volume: 5 mL
